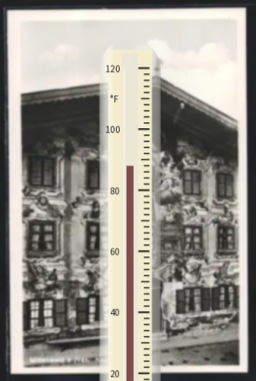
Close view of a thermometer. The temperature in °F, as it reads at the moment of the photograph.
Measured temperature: 88 °F
